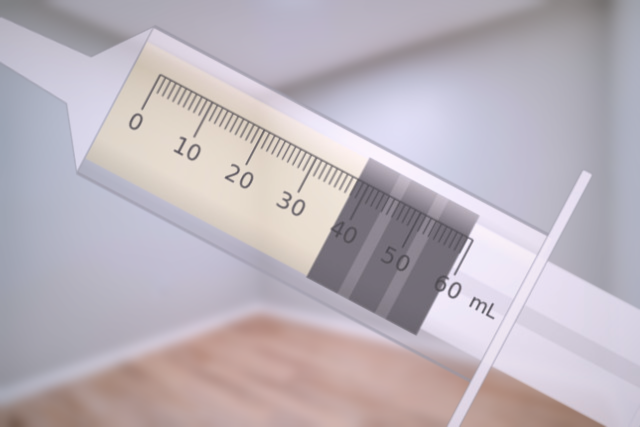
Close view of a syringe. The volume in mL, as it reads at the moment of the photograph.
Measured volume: 38 mL
